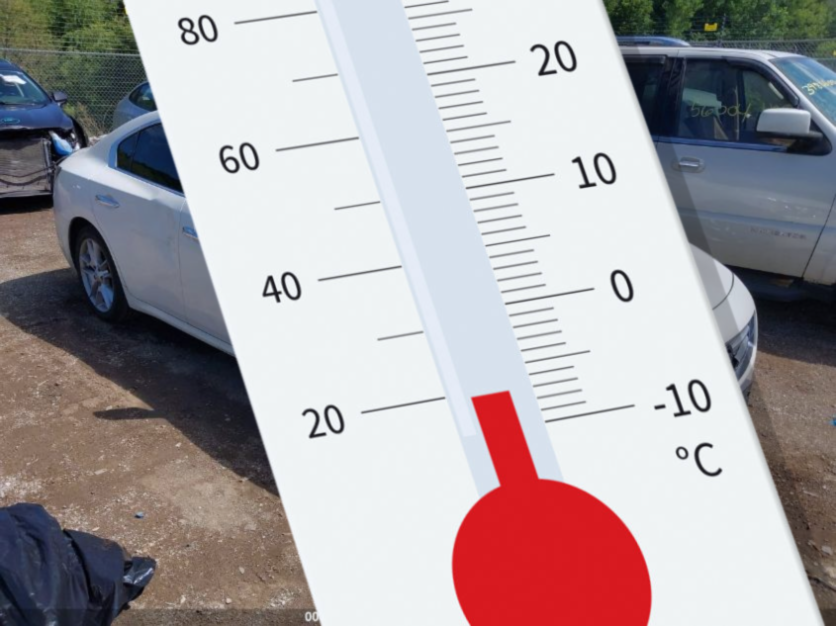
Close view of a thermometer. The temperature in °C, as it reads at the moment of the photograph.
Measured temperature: -7 °C
